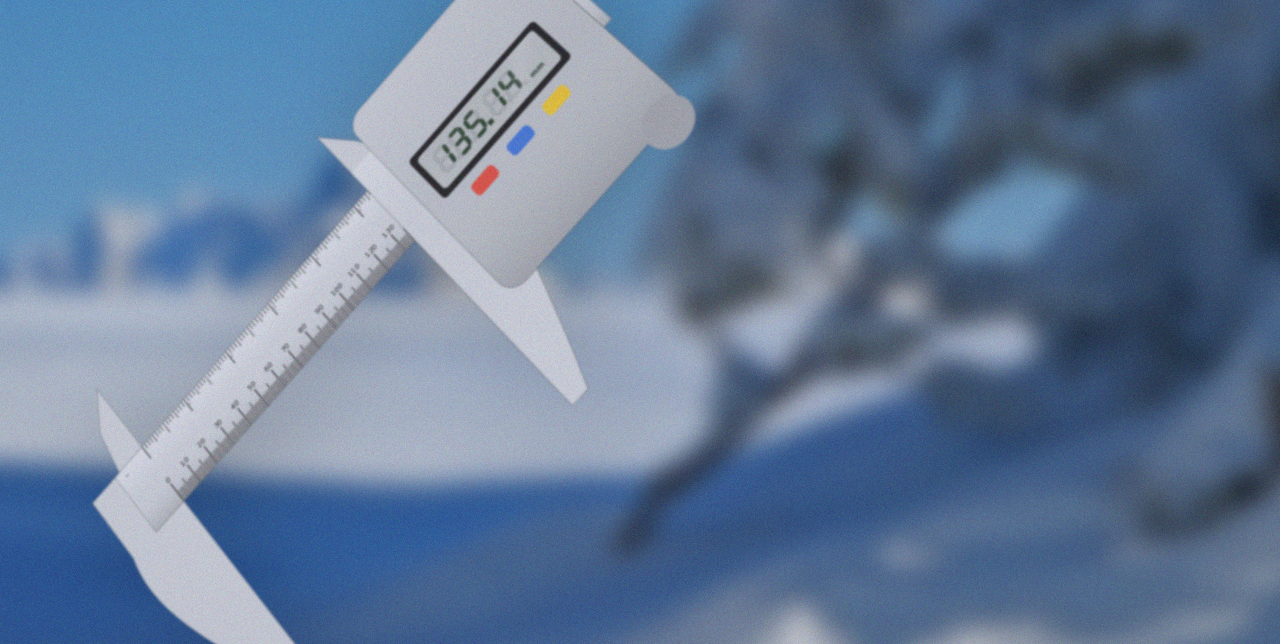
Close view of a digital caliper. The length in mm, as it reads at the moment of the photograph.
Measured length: 135.14 mm
